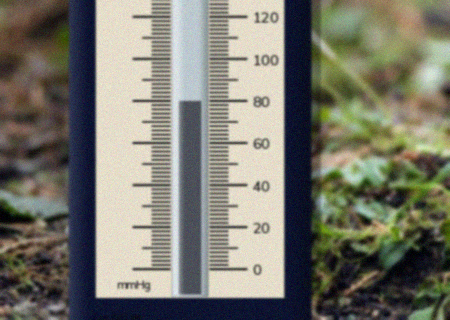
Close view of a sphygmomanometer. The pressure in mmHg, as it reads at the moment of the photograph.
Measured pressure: 80 mmHg
